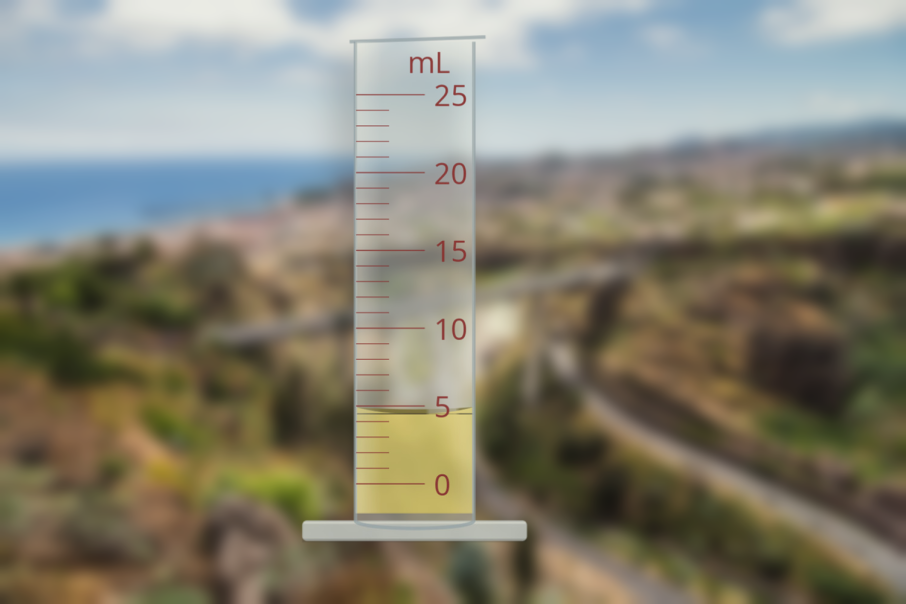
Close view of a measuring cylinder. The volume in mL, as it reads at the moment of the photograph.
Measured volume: 4.5 mL
